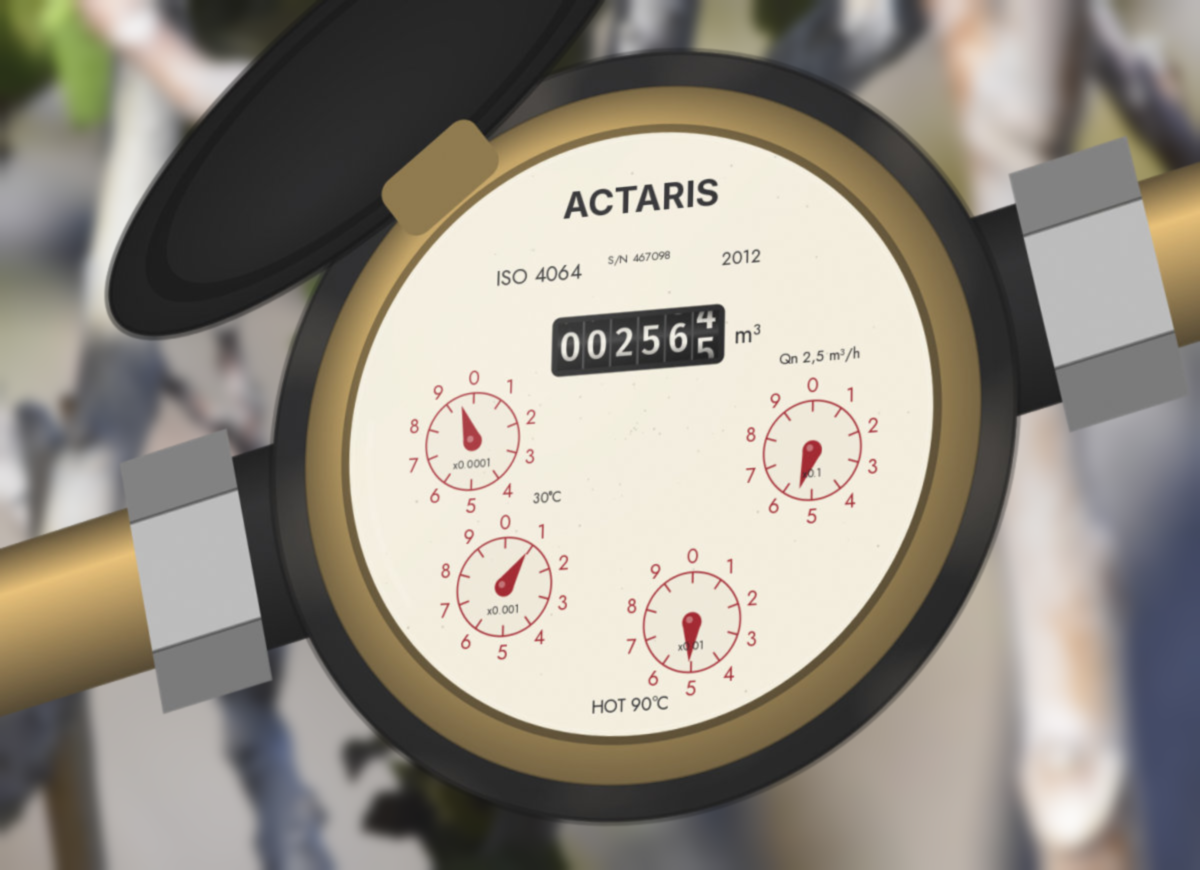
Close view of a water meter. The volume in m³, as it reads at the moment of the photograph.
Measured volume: 2564.5509 m³
